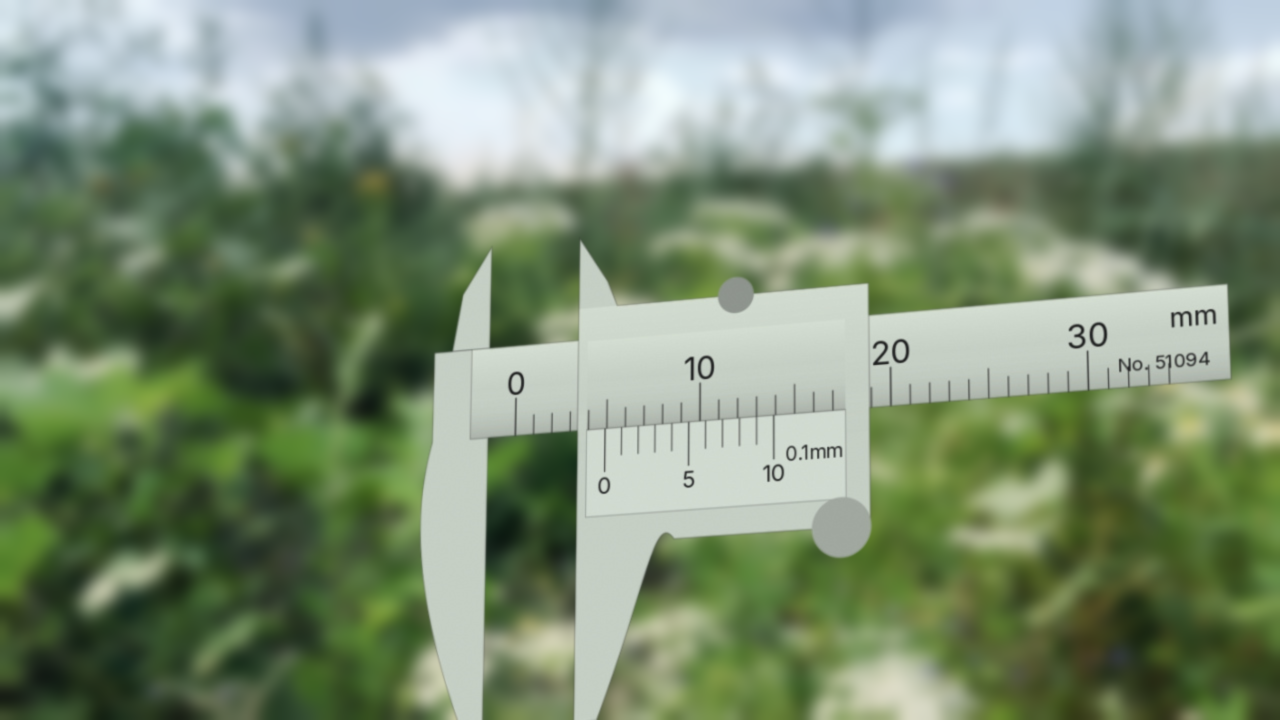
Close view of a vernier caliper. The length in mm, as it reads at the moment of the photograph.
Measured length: 4.9 mm
